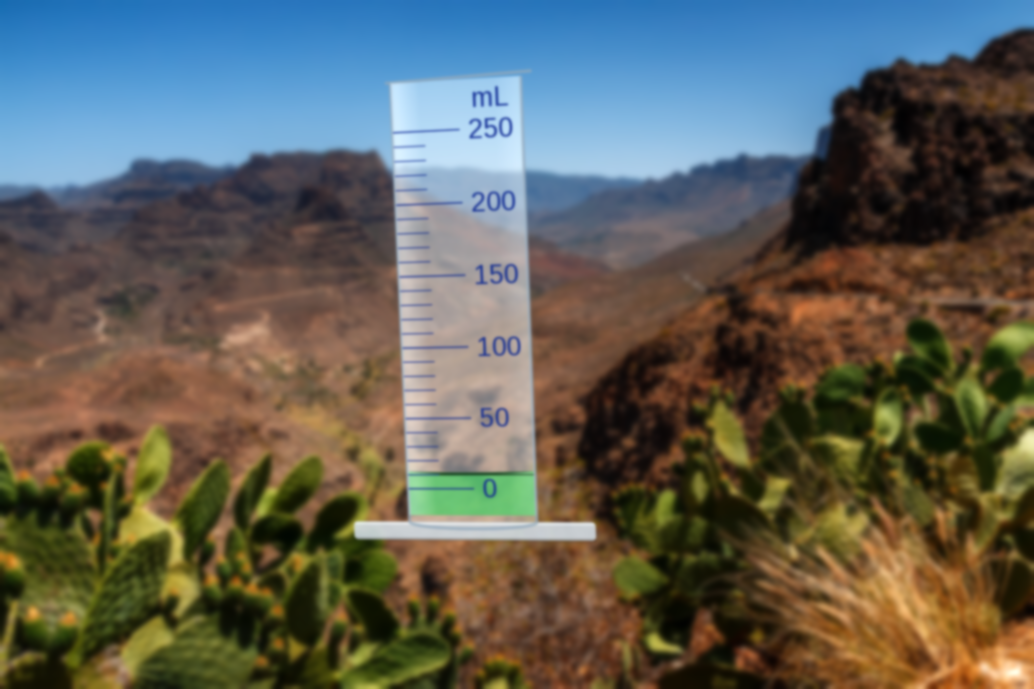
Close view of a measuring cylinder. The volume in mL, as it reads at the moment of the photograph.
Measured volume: 10 mL
